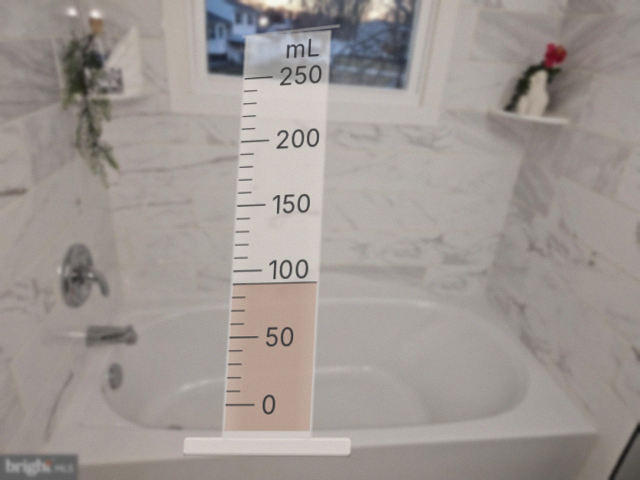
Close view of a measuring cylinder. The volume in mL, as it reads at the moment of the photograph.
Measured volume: 90 mL
